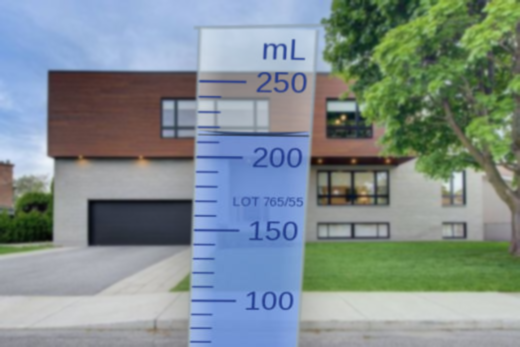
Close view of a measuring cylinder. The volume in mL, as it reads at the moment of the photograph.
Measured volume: 215 mL
